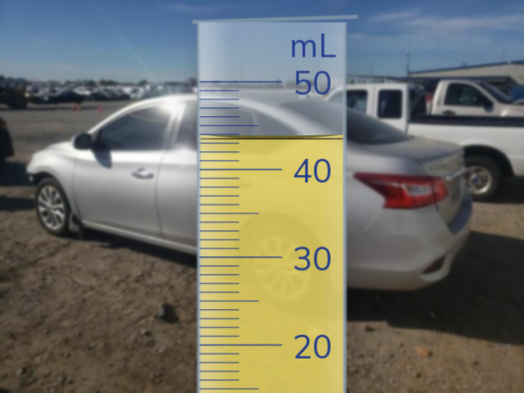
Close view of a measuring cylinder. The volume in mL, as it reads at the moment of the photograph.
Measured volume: 43.5 mL
